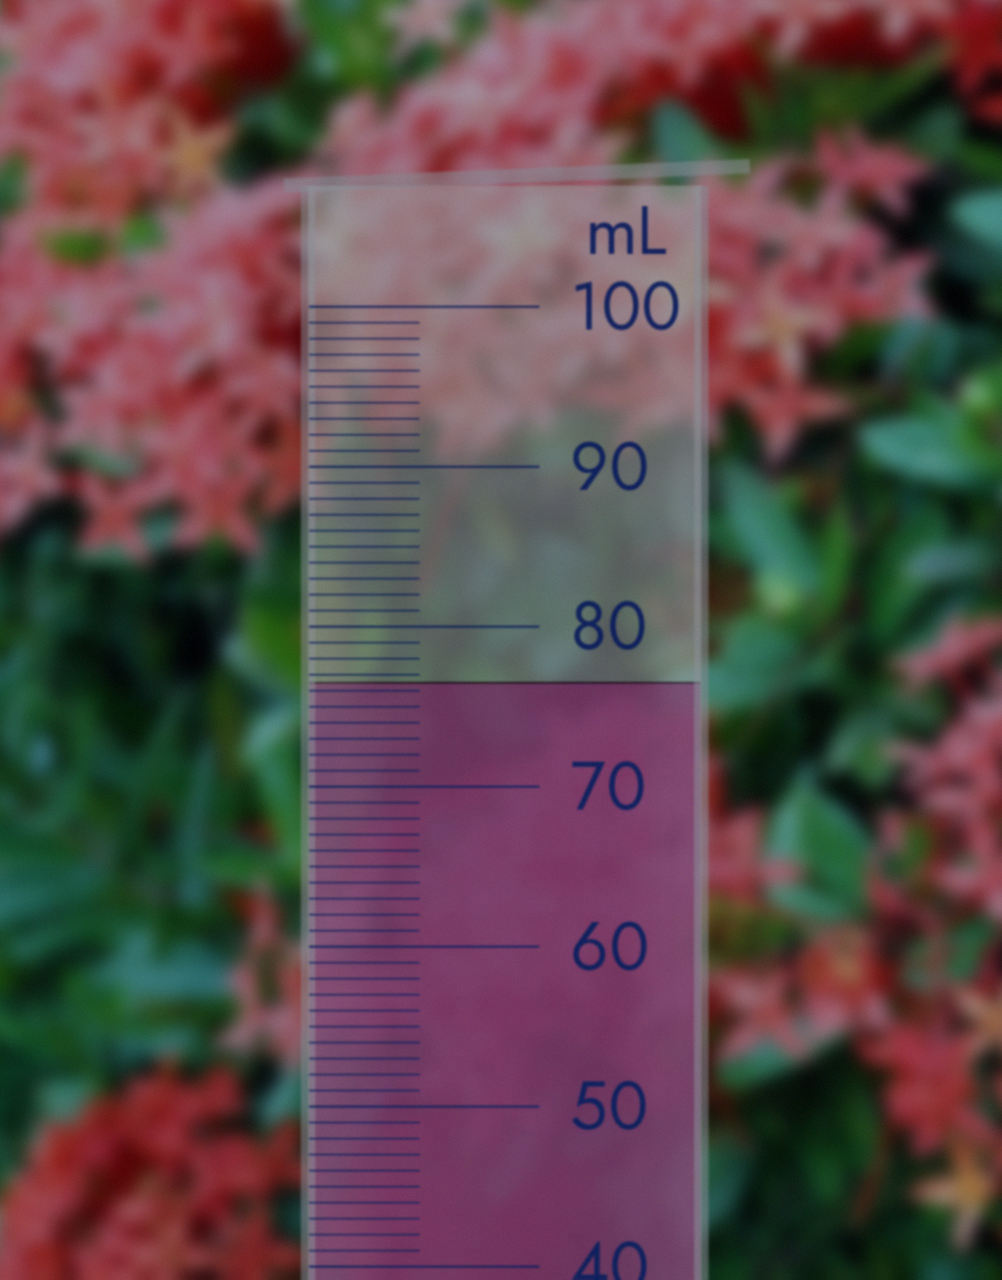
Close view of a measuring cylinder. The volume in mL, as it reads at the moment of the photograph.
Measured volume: 76.5 mL
